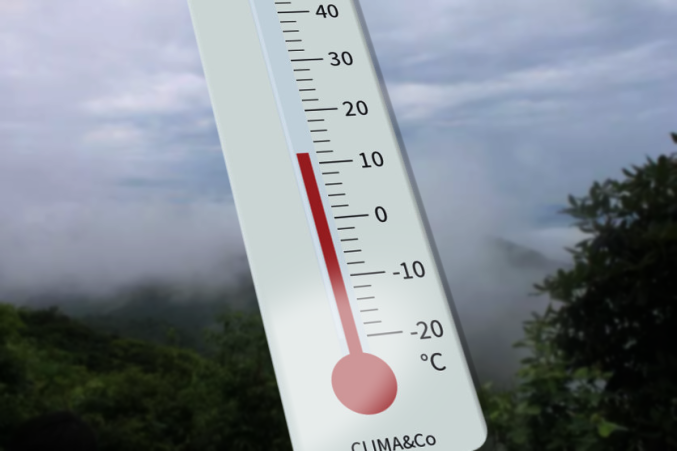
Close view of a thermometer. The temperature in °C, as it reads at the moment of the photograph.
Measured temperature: 12 °C
